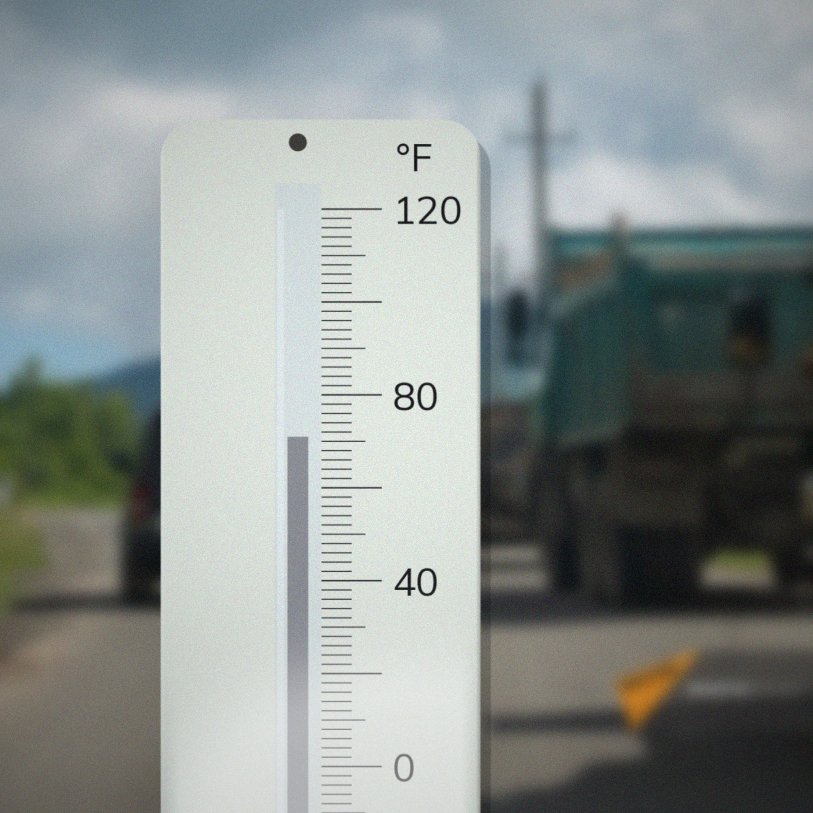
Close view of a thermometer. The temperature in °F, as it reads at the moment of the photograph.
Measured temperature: 71 °F
